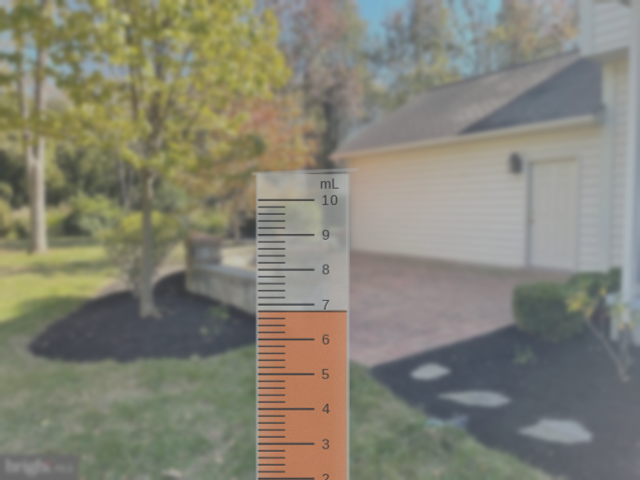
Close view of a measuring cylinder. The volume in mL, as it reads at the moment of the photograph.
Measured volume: 6.8 mL
